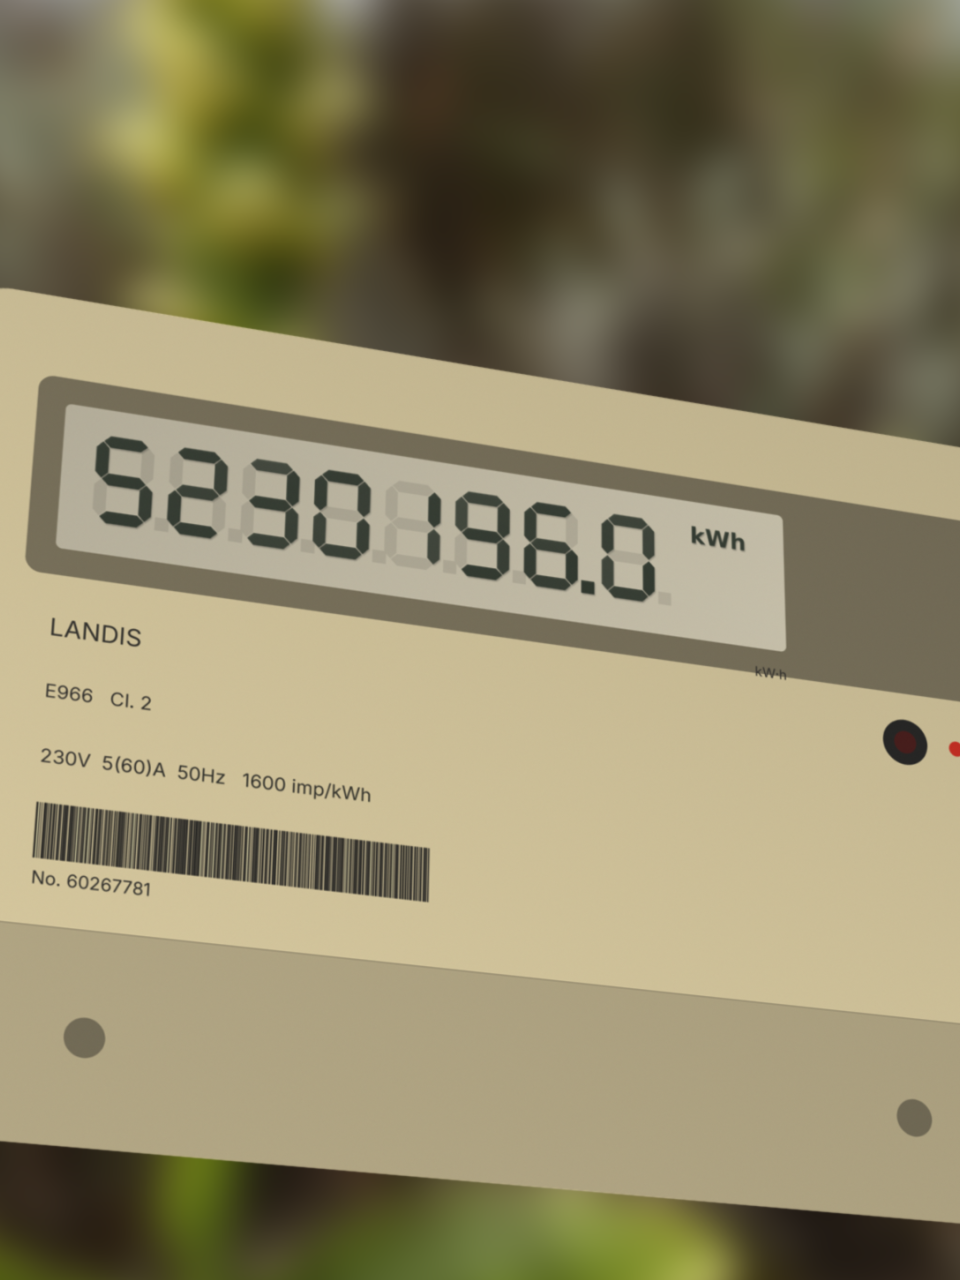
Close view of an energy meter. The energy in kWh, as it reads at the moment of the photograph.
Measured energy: 5230196.0 kWh
